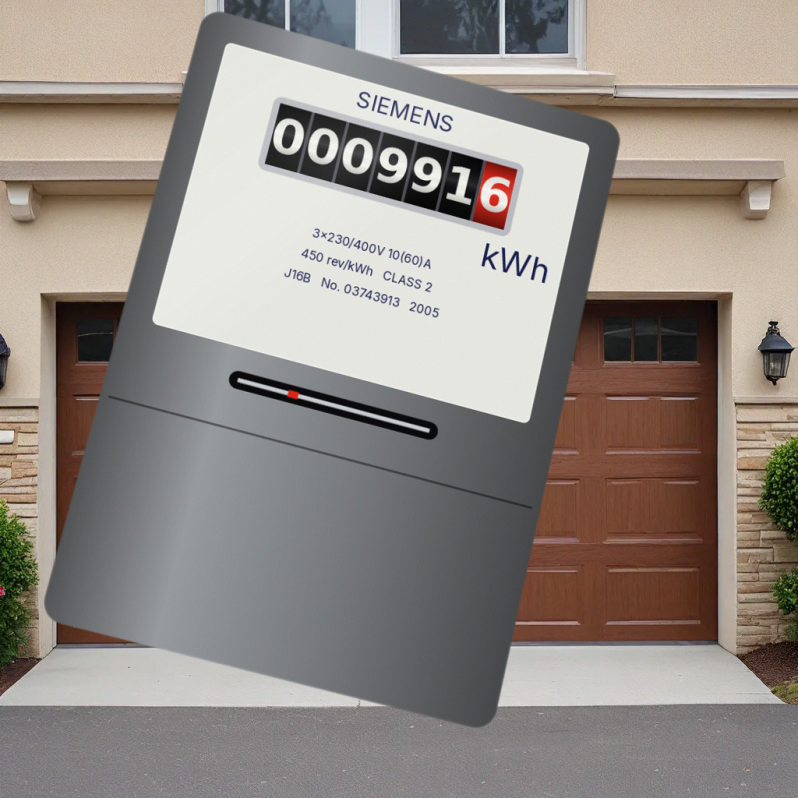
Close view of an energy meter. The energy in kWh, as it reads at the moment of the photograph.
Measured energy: 991.6 kWh
